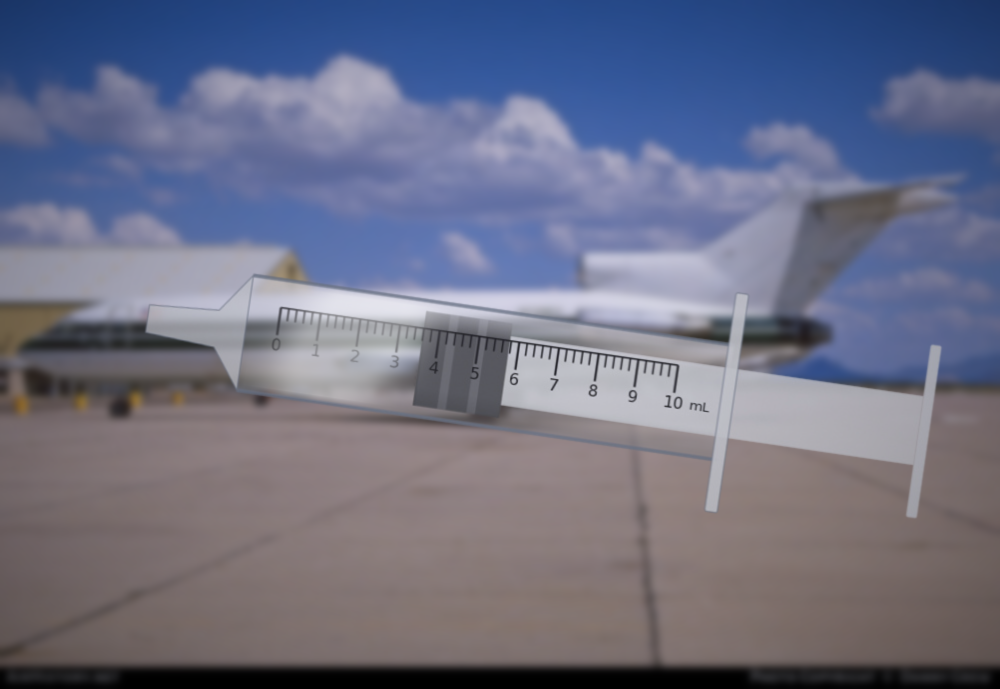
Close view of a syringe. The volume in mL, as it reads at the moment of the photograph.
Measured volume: 3.6 mL
